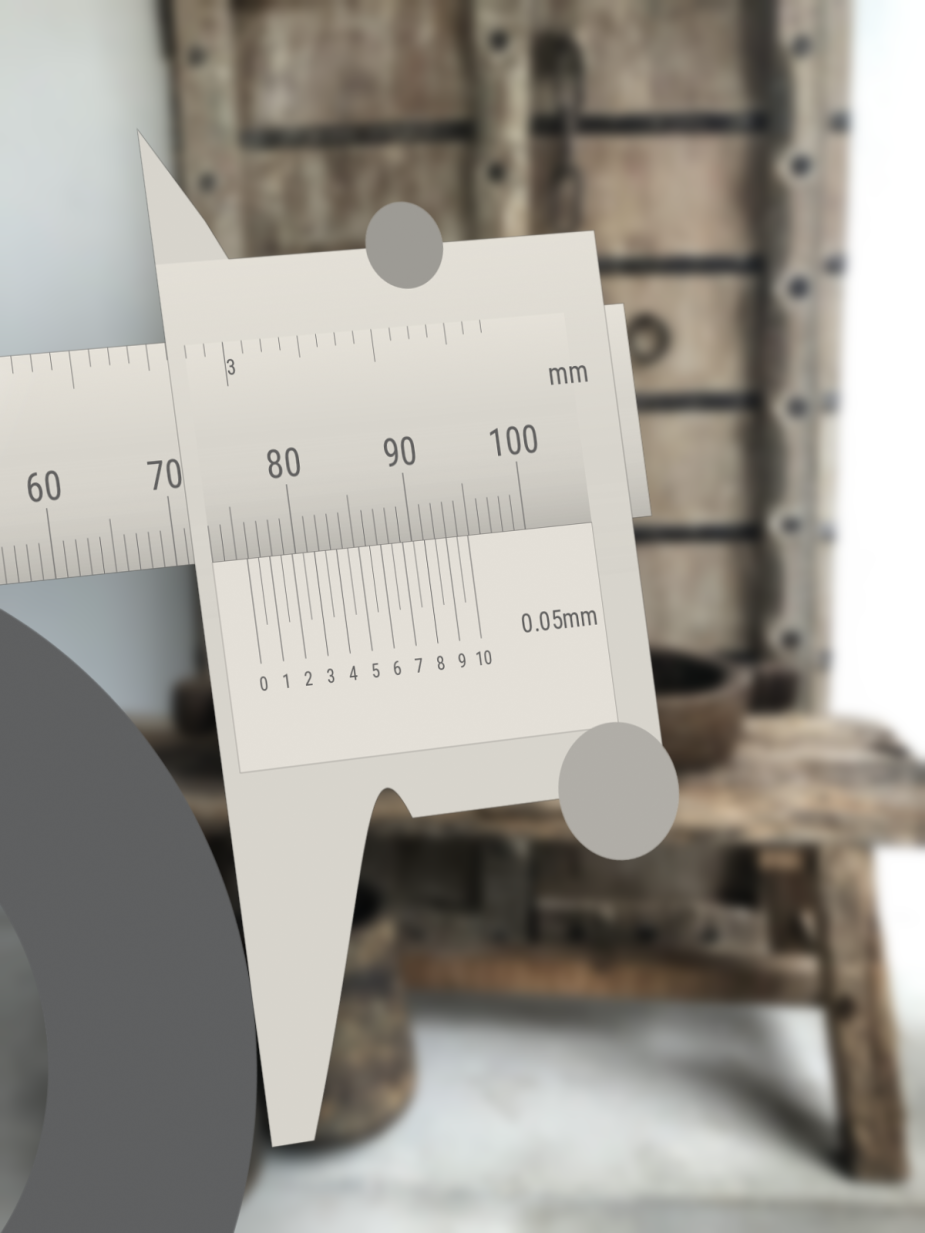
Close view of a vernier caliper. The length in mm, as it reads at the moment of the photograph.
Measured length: 75.9 mm
